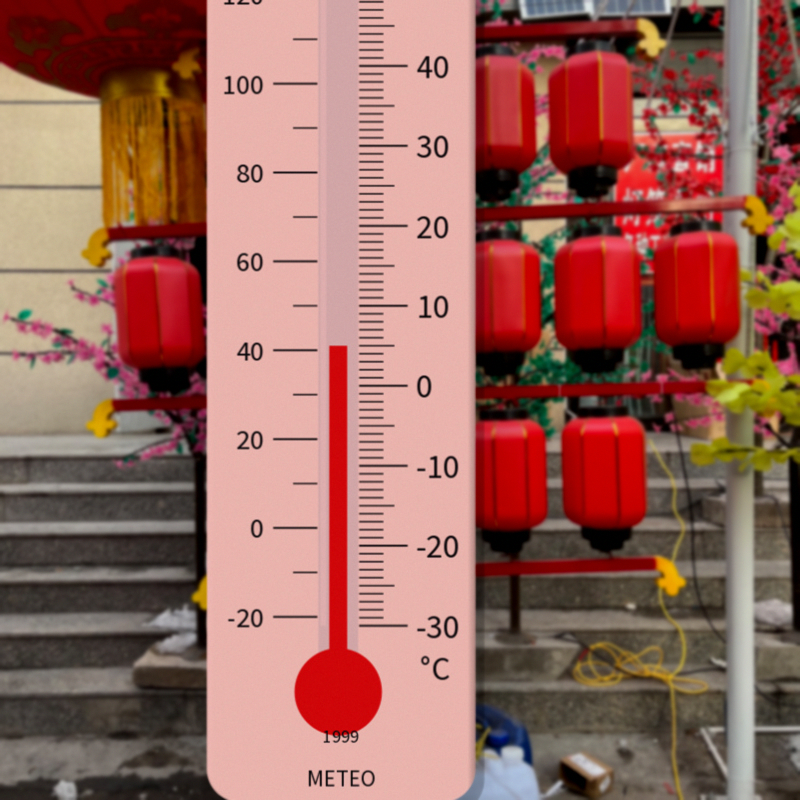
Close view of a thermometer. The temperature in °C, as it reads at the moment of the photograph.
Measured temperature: 5 °C
